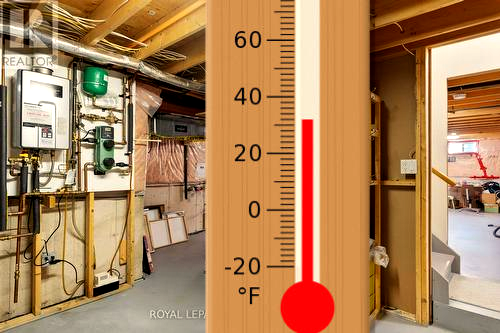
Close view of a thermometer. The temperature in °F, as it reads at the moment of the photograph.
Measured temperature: 32 °F
